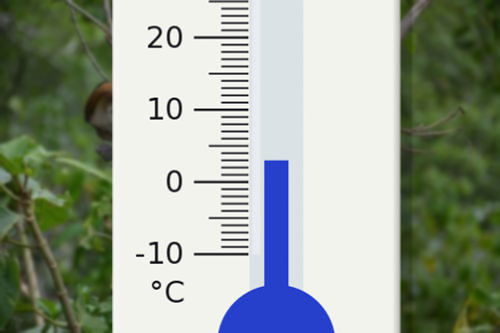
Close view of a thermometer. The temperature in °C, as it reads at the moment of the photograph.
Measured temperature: 3 °C
